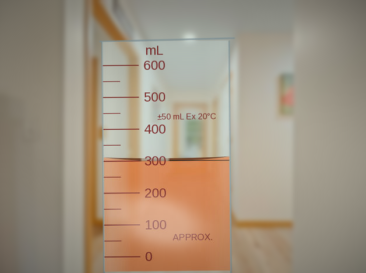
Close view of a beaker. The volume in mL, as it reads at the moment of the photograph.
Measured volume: 300 mL
